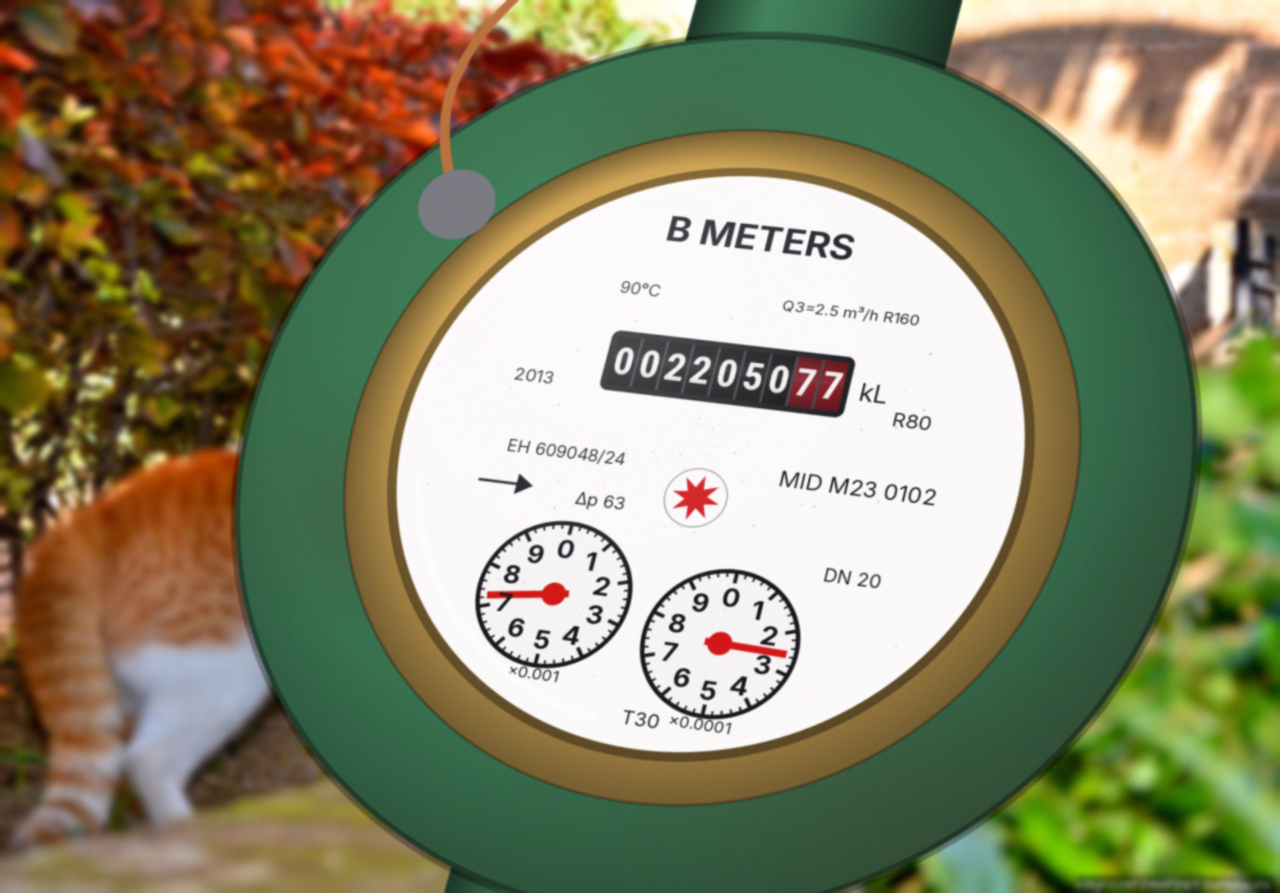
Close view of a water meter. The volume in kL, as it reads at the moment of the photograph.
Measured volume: 22050.7772 kL
